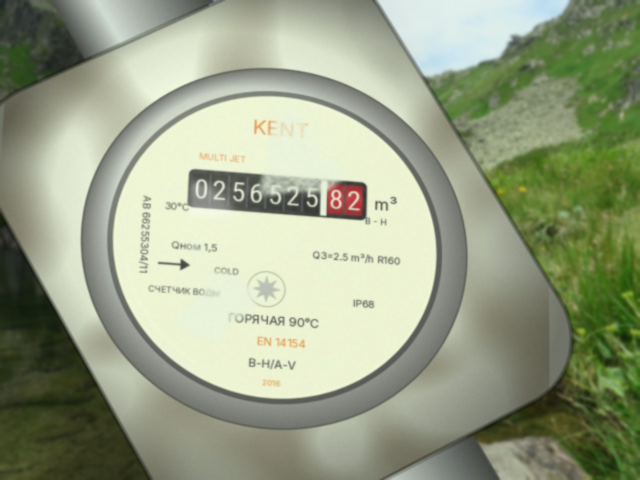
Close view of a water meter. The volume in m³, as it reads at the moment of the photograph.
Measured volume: 256525.82 m³
